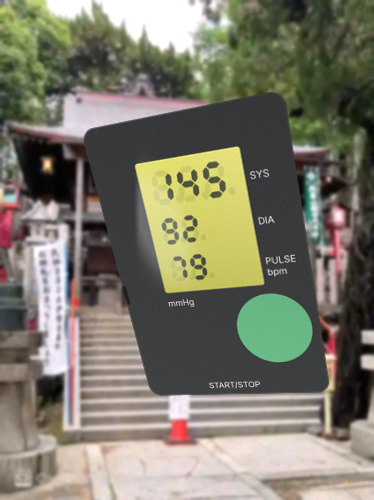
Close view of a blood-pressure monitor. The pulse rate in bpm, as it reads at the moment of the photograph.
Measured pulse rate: 79 bpm
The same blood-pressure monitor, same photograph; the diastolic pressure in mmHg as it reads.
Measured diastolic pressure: 92 mmHg
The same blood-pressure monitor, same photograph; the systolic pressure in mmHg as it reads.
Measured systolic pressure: 145 mmHg
